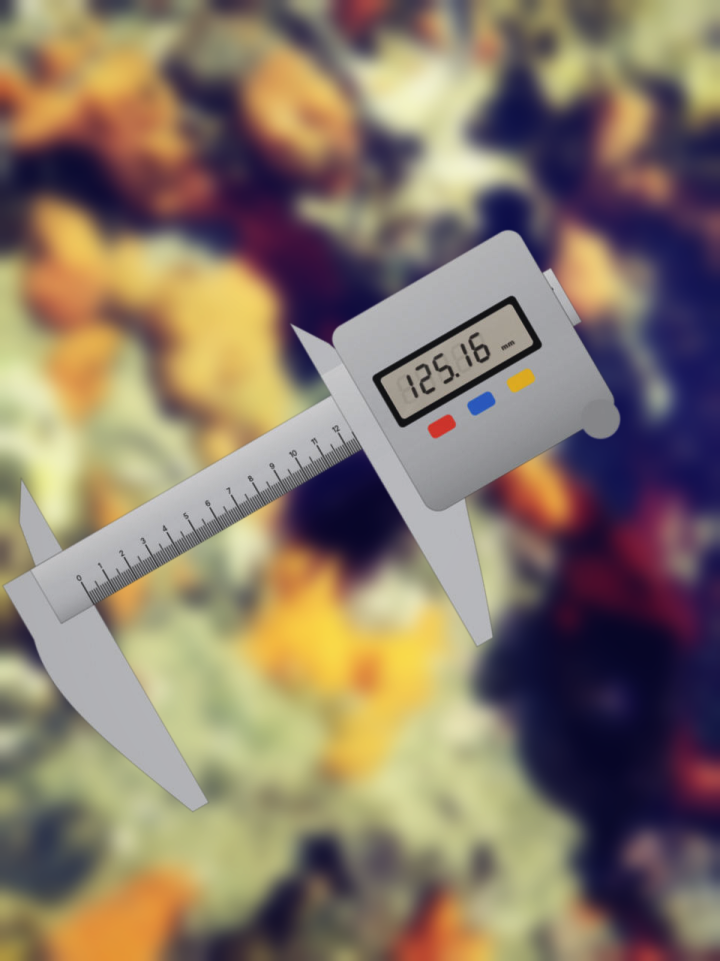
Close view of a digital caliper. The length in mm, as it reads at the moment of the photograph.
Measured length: 125.16 mm
